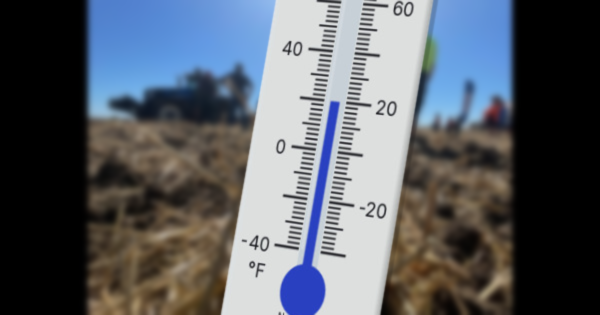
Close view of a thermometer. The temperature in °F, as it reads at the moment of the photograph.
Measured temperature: 20 °F
